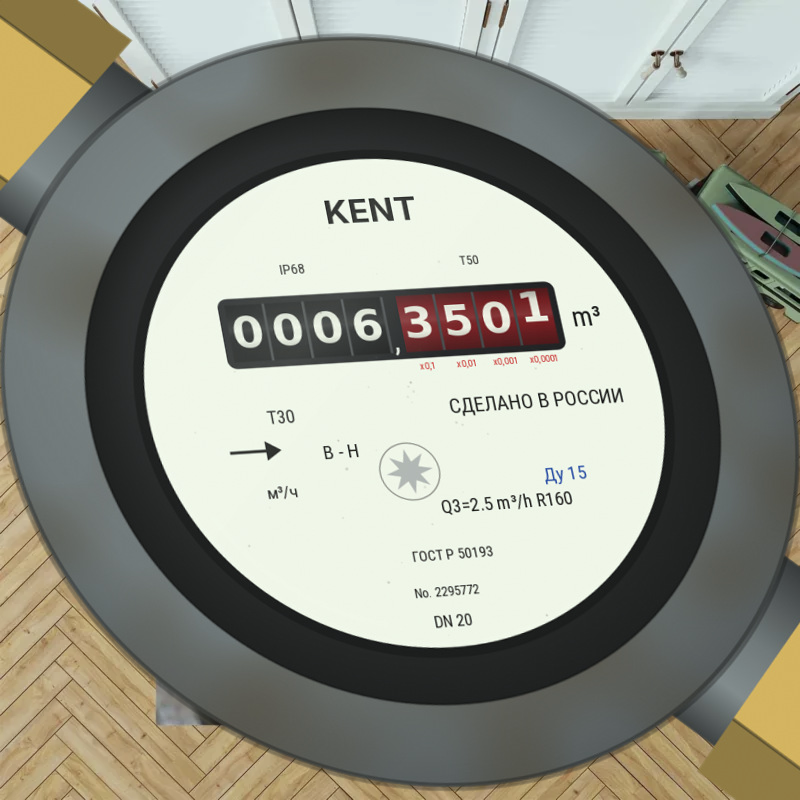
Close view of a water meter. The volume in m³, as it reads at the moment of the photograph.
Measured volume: 6.3501 m³
